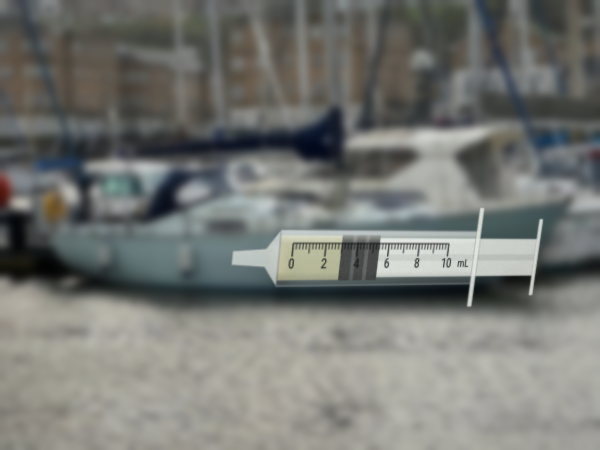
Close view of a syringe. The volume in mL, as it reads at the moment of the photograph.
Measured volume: 3 mL
